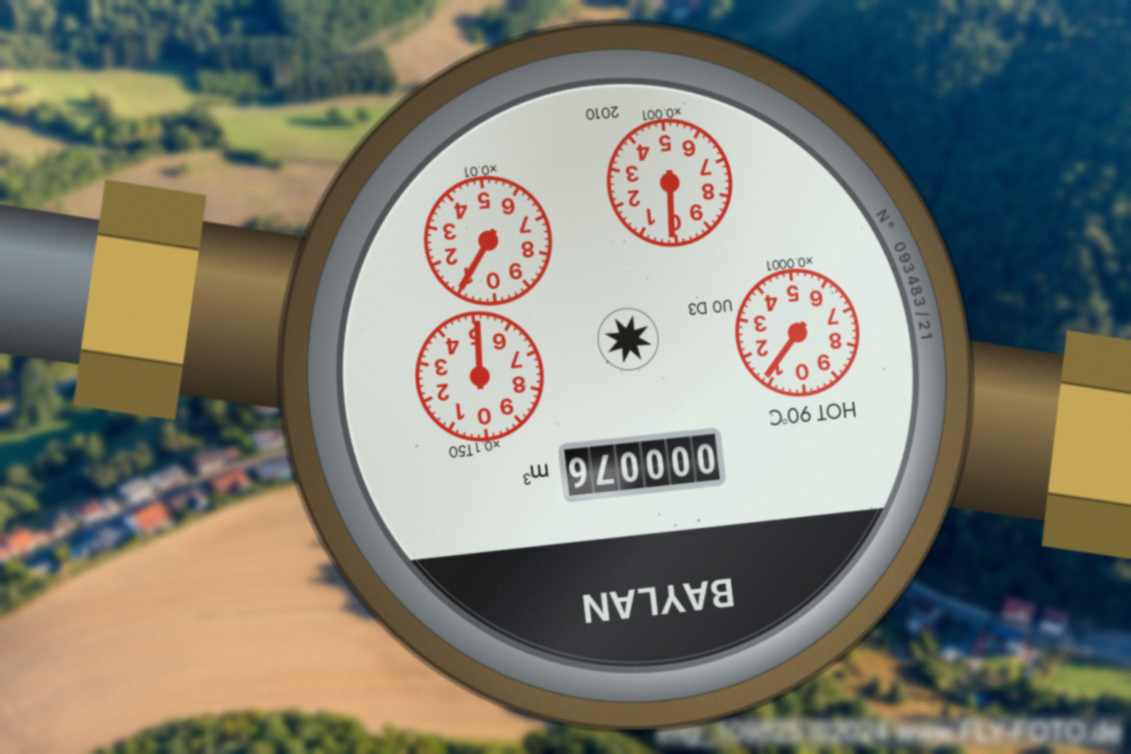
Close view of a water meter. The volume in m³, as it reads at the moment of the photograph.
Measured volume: 76.5101 m³
